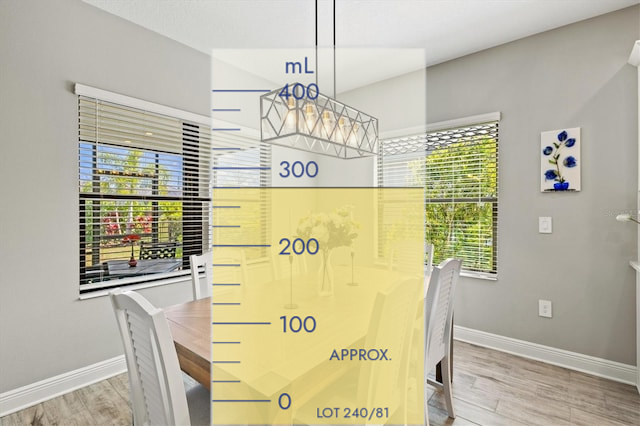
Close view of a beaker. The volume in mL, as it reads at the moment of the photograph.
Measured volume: 275 mL
